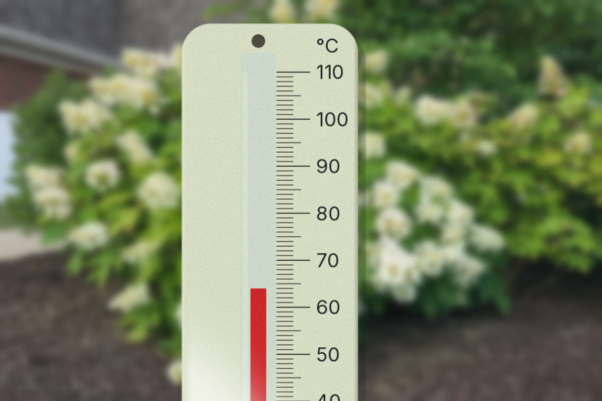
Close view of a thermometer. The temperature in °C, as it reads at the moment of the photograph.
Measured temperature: 64 °C
